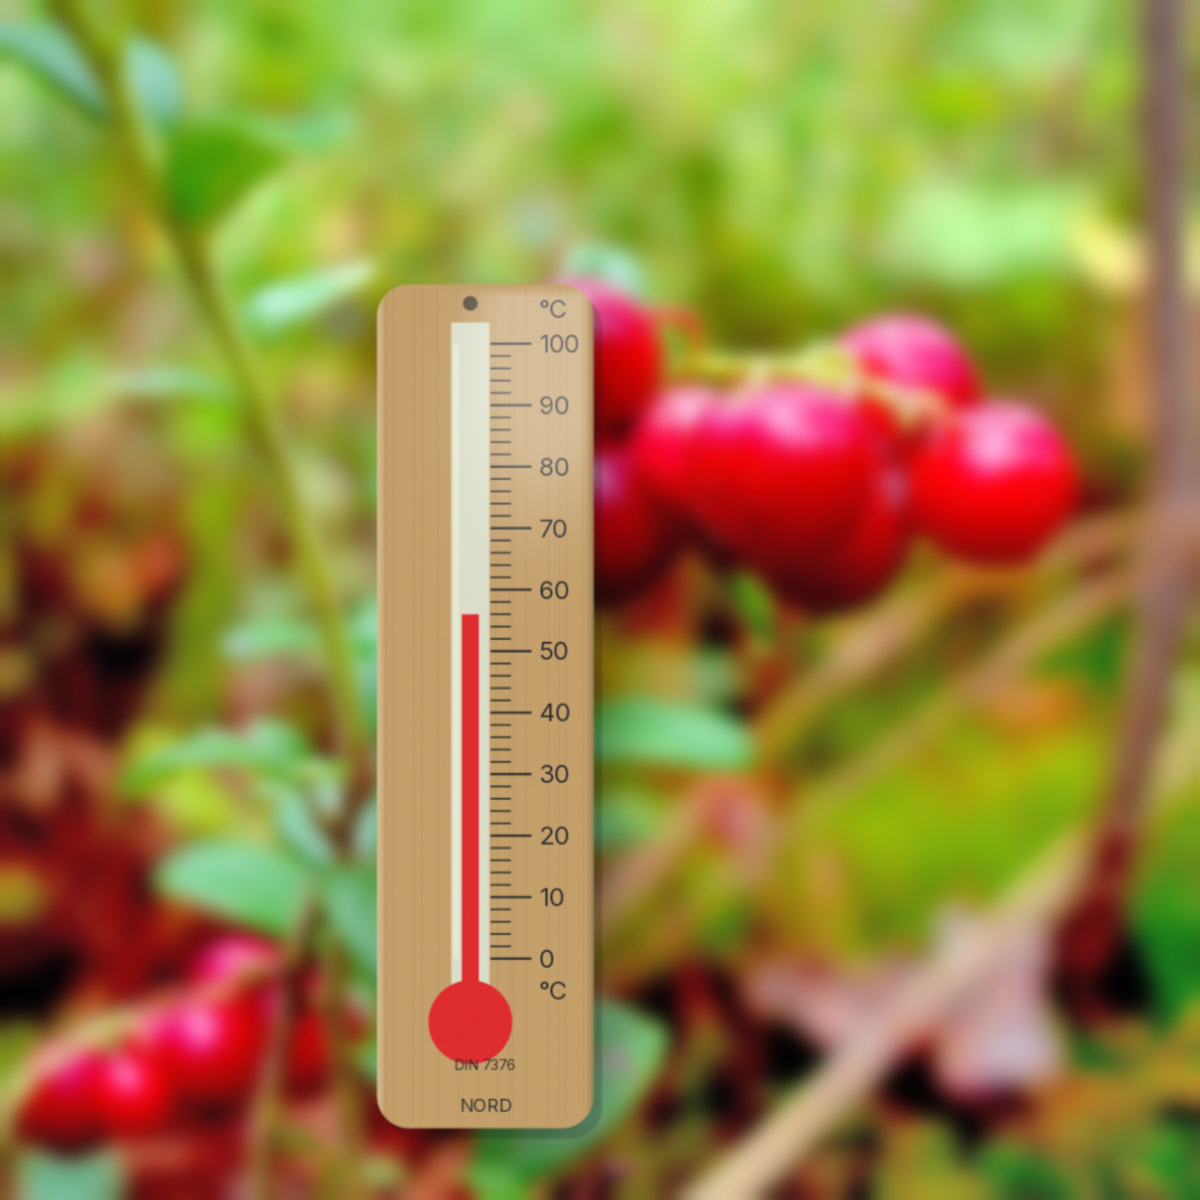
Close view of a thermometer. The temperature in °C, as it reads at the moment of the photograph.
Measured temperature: 56 °C
